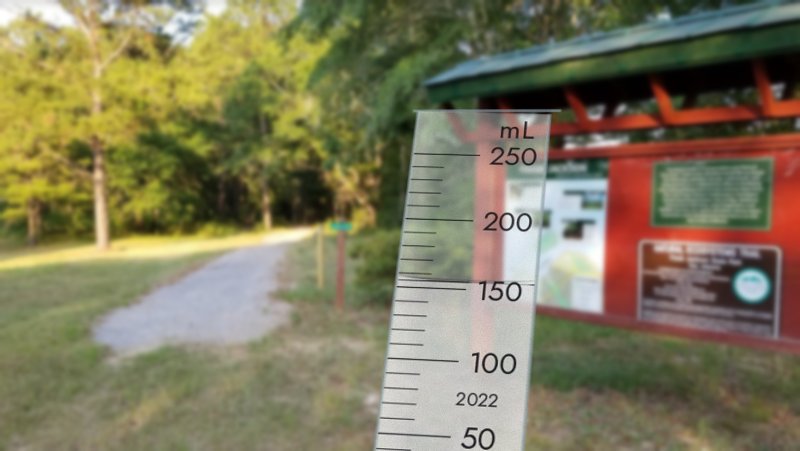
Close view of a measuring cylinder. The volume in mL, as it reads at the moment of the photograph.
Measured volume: 155 mL
